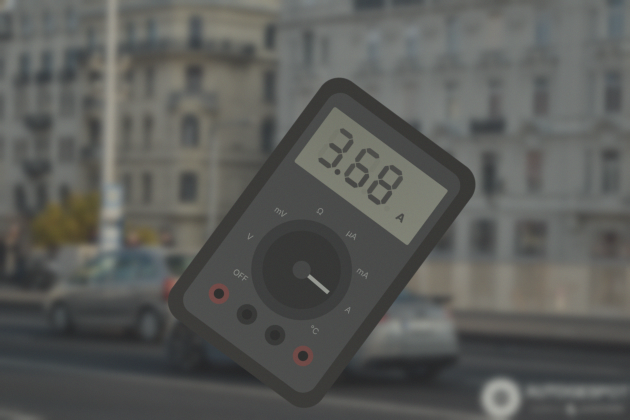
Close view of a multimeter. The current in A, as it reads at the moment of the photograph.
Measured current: 3.68 A
